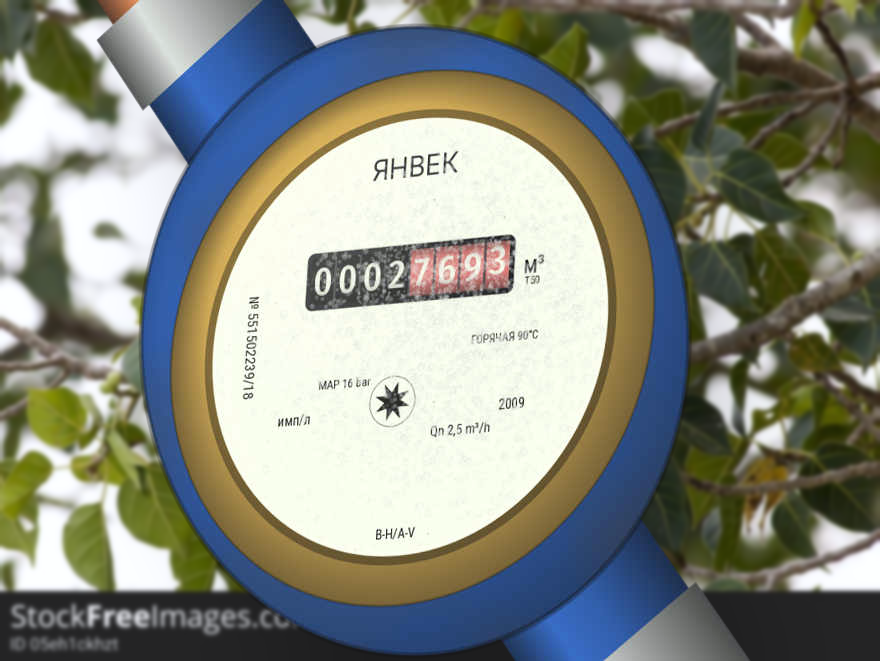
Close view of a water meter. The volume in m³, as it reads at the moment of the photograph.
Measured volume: 2.7693 m³
